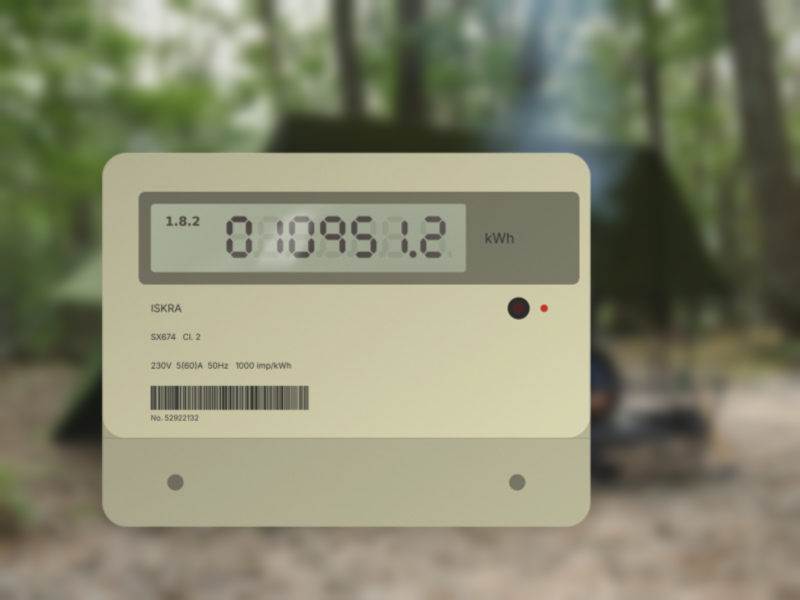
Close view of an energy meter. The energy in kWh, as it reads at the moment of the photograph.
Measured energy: 10951.2 kWh
